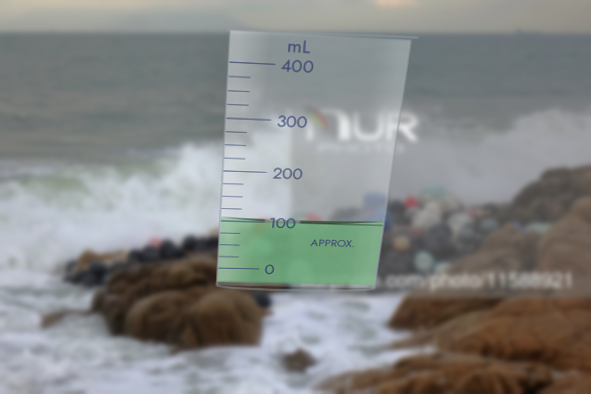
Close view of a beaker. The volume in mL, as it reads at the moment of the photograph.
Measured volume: 100 mL
